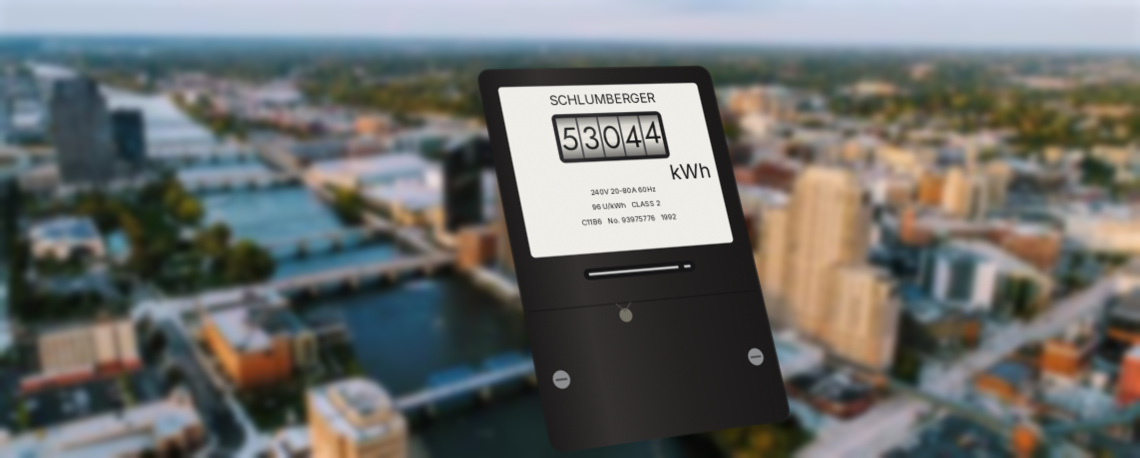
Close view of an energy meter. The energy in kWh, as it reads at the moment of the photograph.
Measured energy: 53044 kWh
